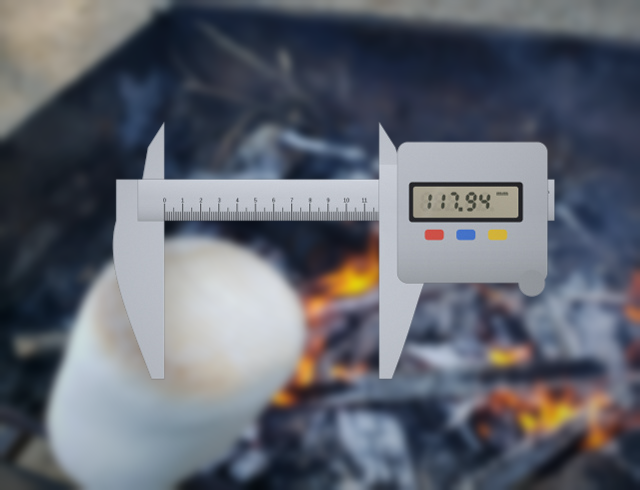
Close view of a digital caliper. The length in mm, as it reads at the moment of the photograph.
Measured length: 117.94 mm
